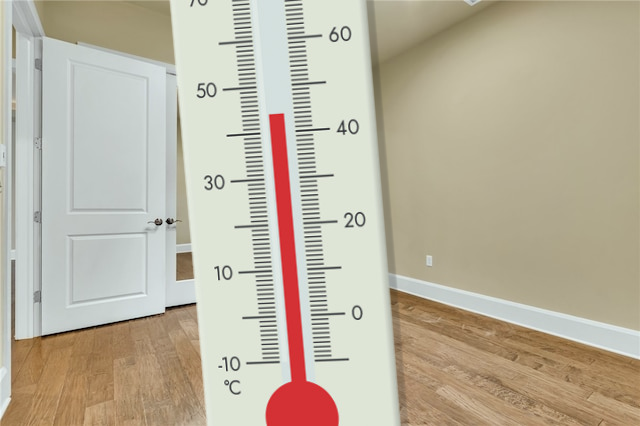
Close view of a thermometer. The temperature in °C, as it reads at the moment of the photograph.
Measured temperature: 44 °C
